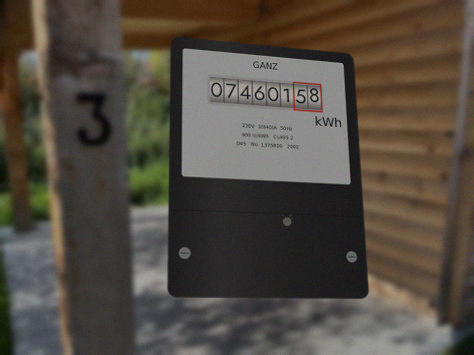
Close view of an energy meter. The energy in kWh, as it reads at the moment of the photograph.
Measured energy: 74601.58 kWh
